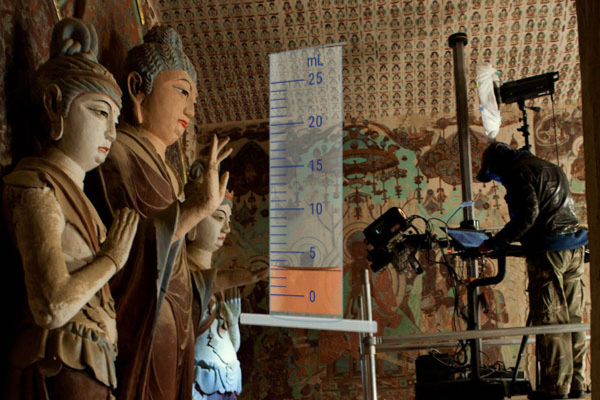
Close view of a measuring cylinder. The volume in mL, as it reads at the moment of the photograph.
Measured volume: 3 mL
